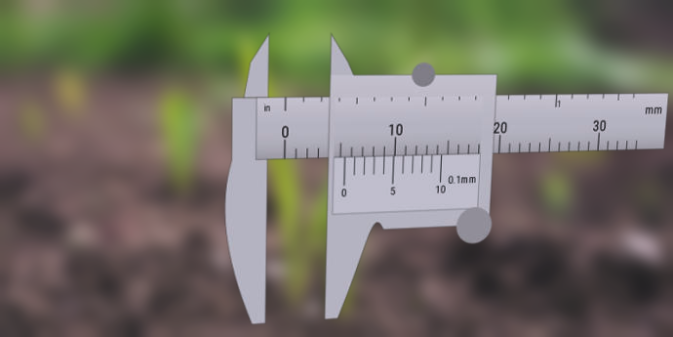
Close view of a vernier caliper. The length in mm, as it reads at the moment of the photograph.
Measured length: 5.4 mm
